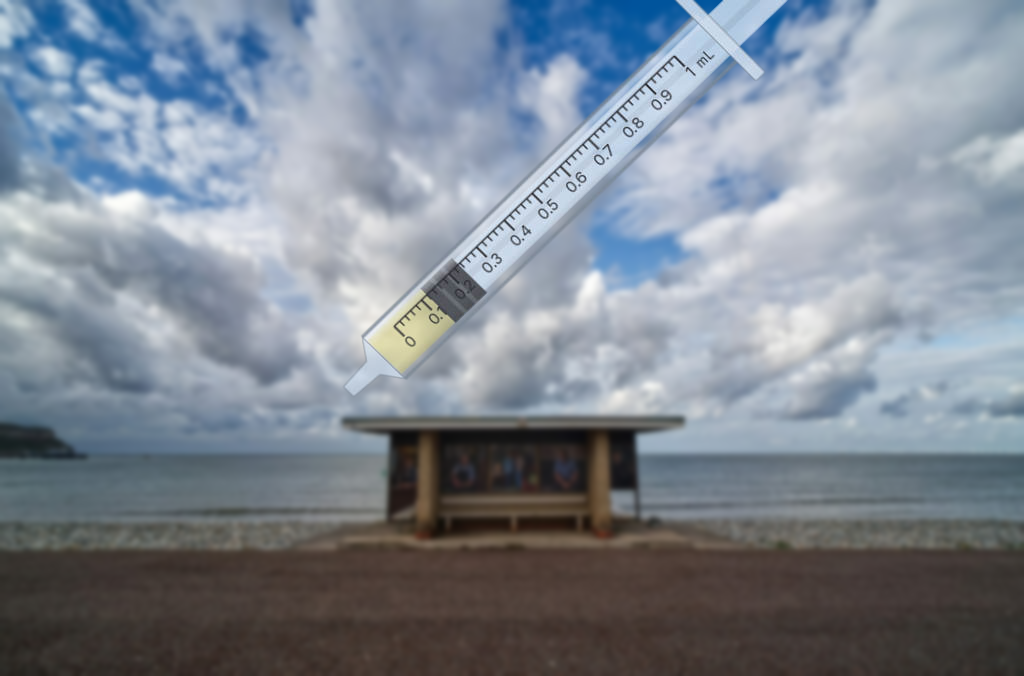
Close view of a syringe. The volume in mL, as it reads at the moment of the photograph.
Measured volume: 0.12 mL
